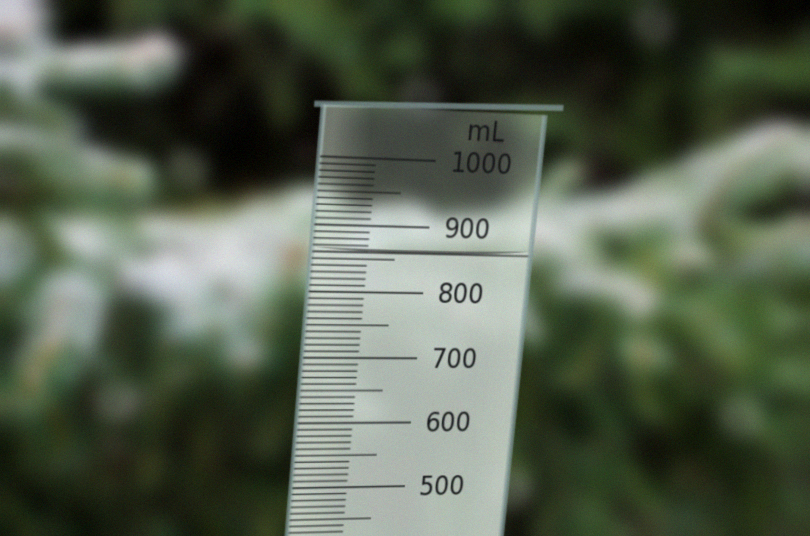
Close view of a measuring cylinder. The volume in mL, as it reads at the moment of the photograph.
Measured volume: 860 mL
